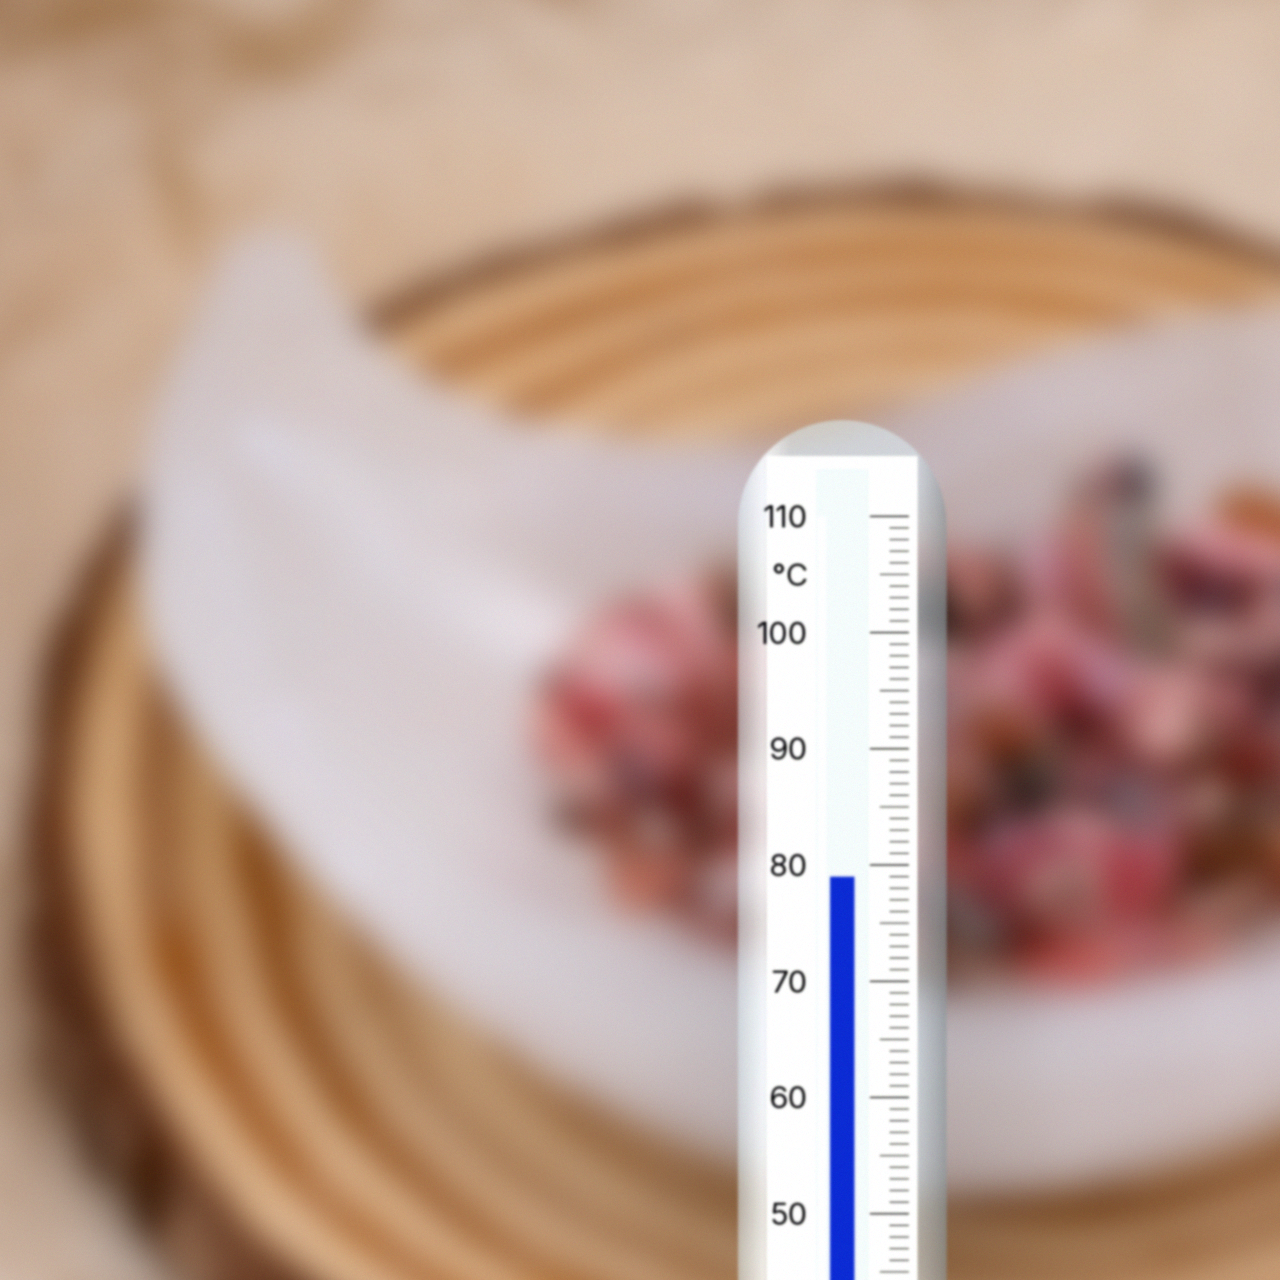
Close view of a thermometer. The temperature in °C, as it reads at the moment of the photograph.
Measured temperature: 79 °C
